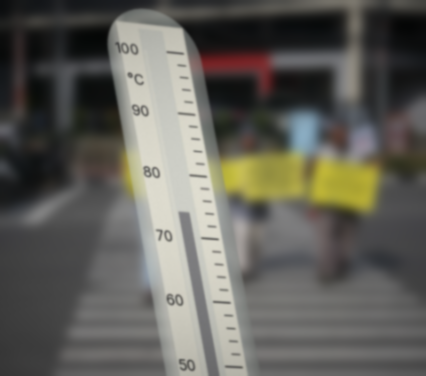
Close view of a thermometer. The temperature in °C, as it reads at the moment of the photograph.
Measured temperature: 74 °C
